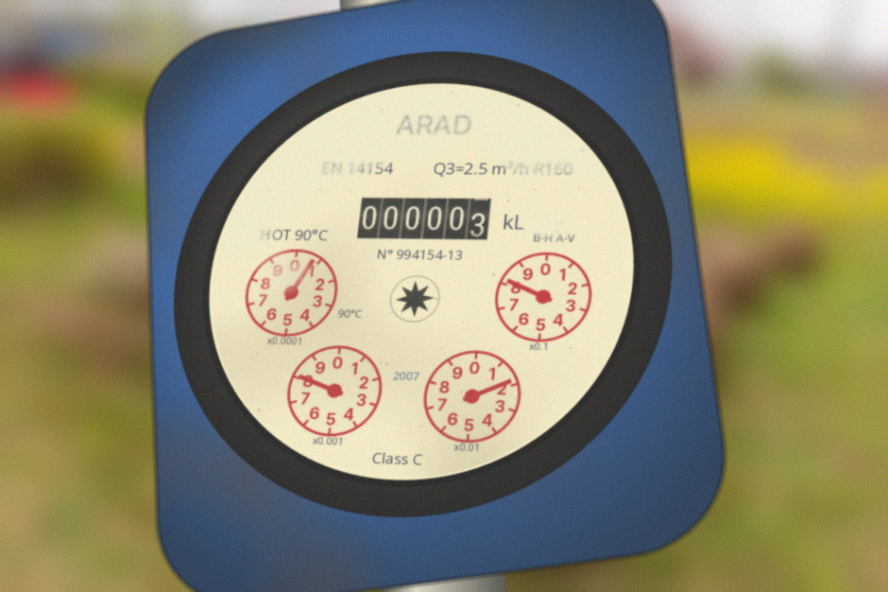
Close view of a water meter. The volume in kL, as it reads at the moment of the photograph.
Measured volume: 2.8180 kL
